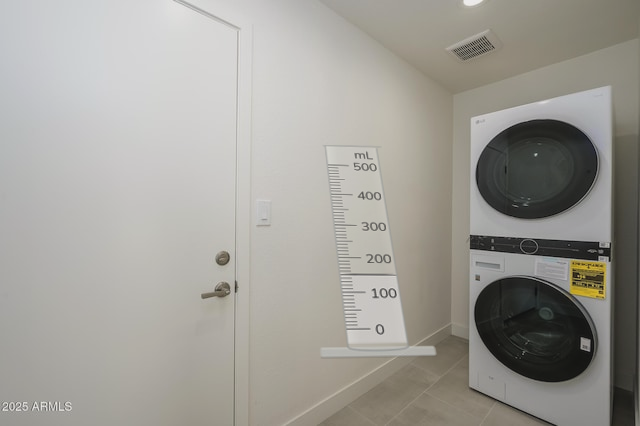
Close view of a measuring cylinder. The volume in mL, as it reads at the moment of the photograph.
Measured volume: 150 mL
